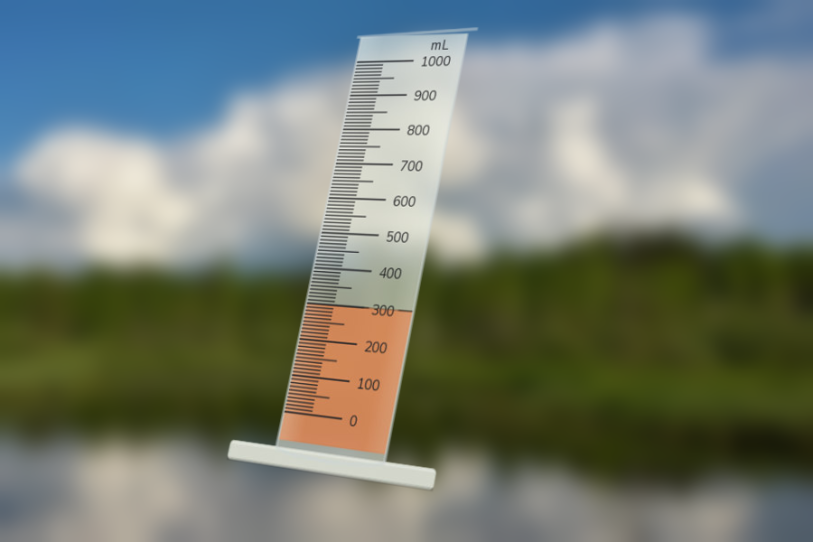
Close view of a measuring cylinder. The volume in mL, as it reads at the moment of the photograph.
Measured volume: 300 mL
